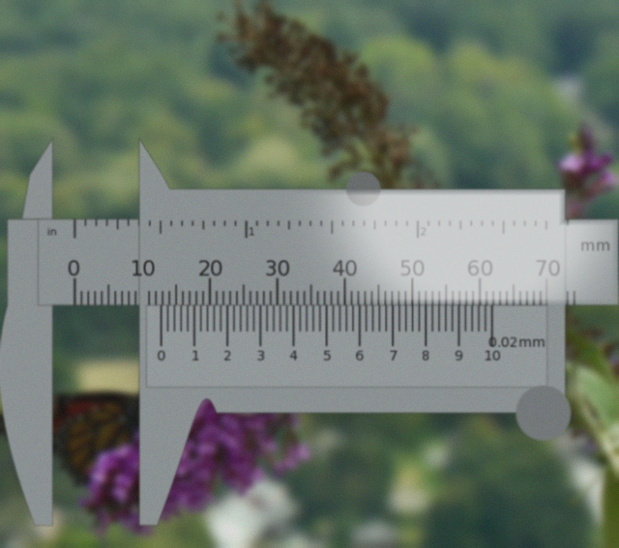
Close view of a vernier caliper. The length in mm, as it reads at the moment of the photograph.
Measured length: 12.8 mm
